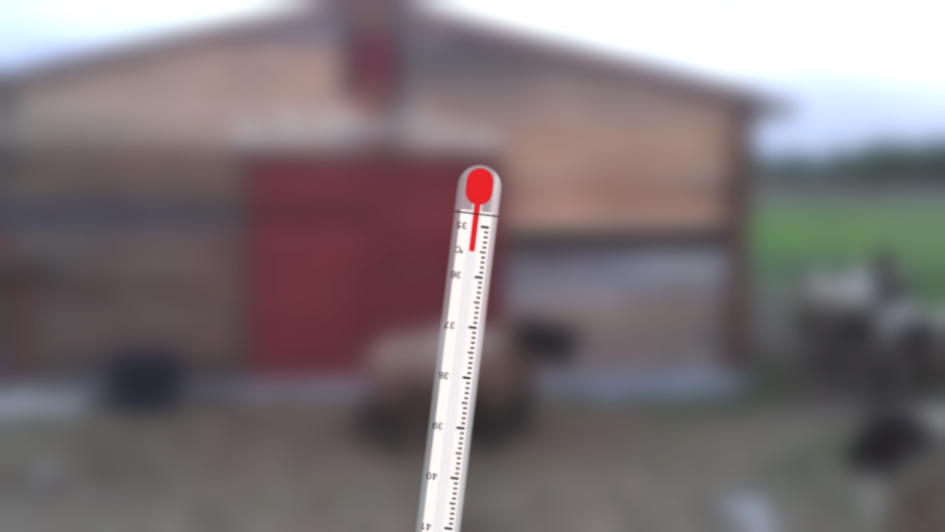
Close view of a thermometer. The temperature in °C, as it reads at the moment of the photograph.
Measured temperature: 35.5 °C
